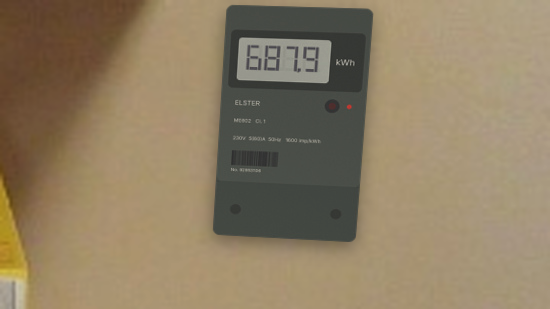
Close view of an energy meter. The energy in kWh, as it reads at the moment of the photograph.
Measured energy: 687.9 kWh
